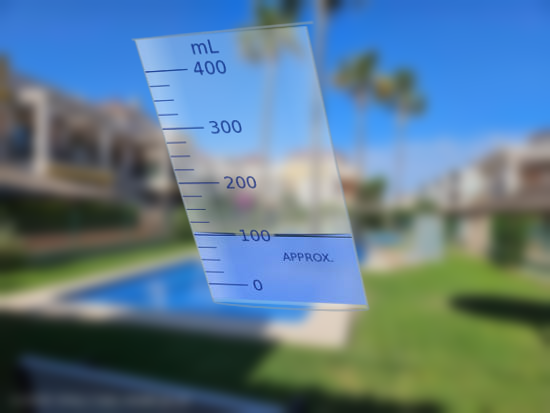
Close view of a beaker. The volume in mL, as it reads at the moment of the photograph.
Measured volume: 100 mL
